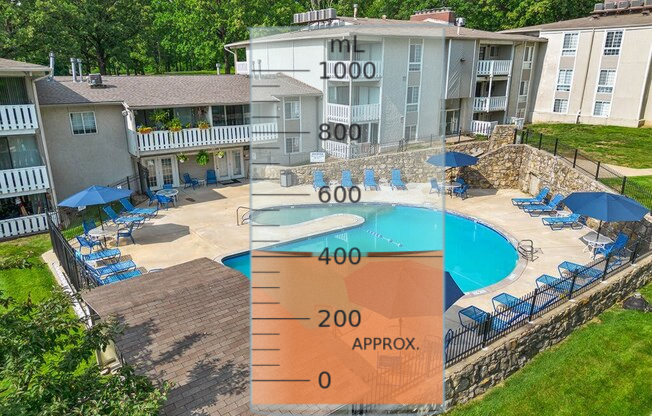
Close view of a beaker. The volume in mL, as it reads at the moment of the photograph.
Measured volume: 400 mL
